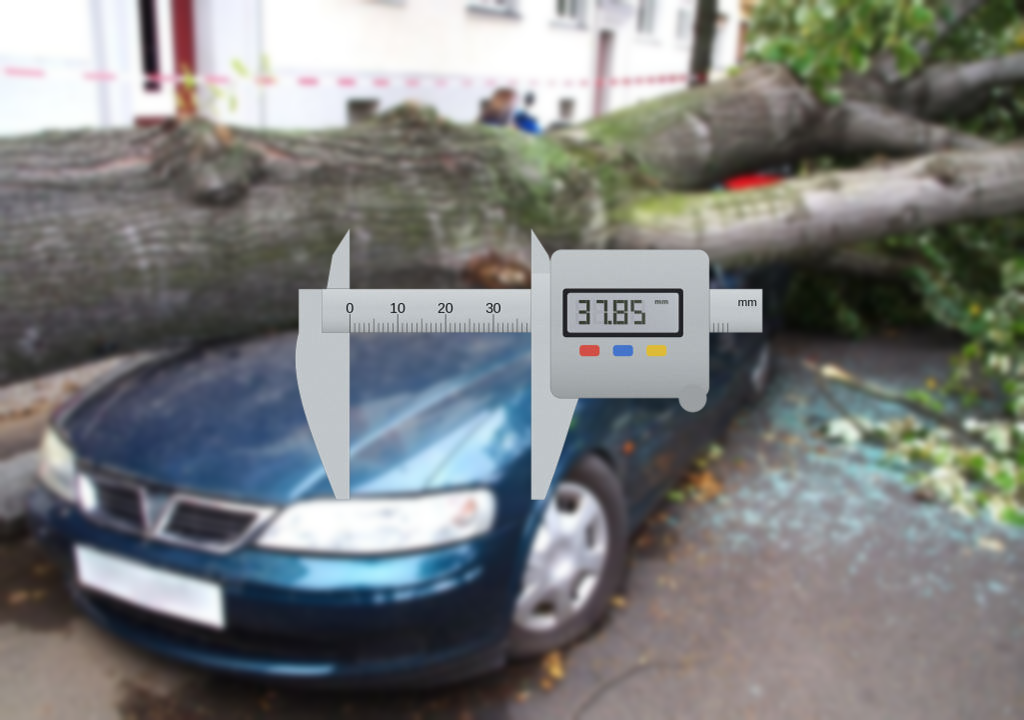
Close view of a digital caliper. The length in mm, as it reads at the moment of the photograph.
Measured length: 37.85 mm
